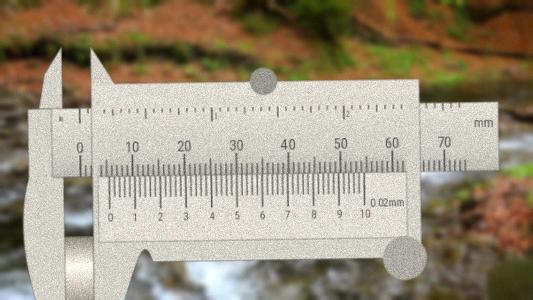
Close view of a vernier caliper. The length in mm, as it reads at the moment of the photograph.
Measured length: 5.5 mm
